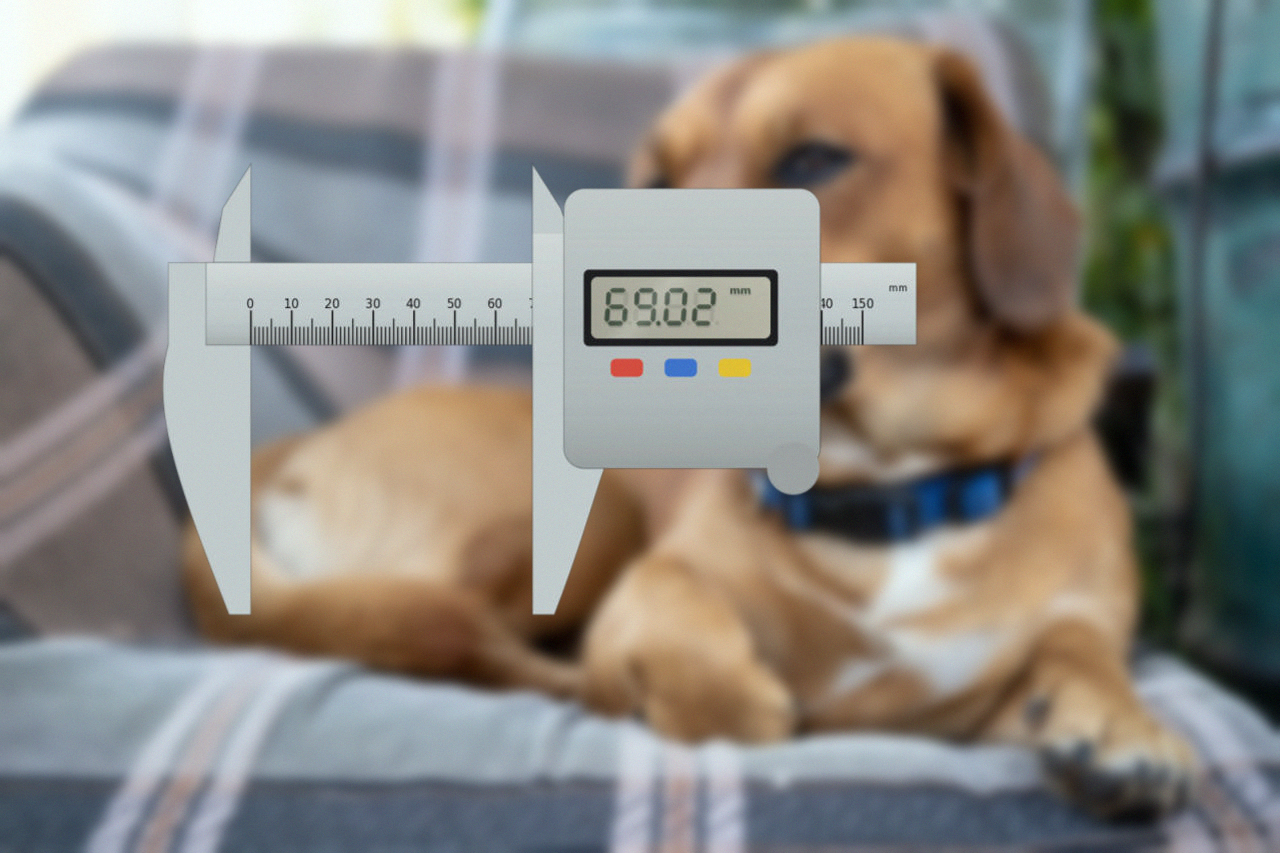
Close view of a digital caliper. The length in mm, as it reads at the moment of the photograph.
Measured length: 69.02 mm
